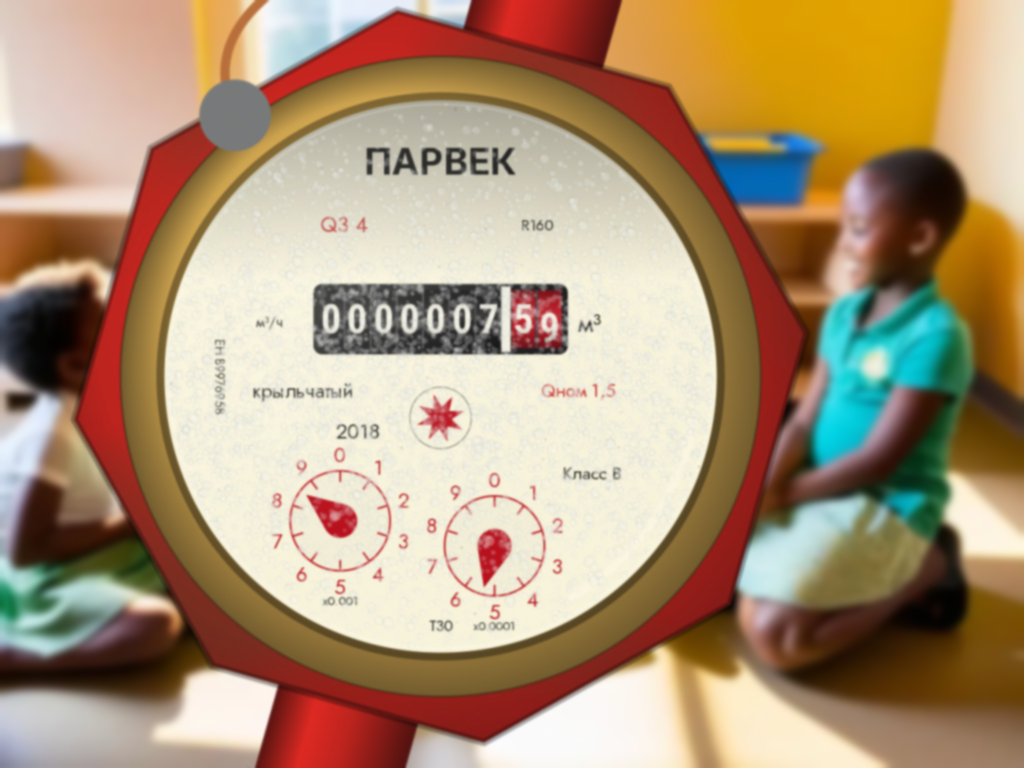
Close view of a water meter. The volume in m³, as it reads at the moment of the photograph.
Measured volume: 7.5885 m³
